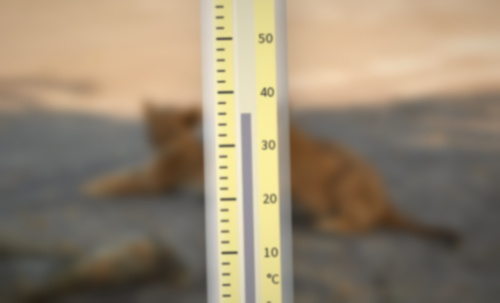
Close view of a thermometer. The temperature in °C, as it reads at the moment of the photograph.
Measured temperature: 36 °C
